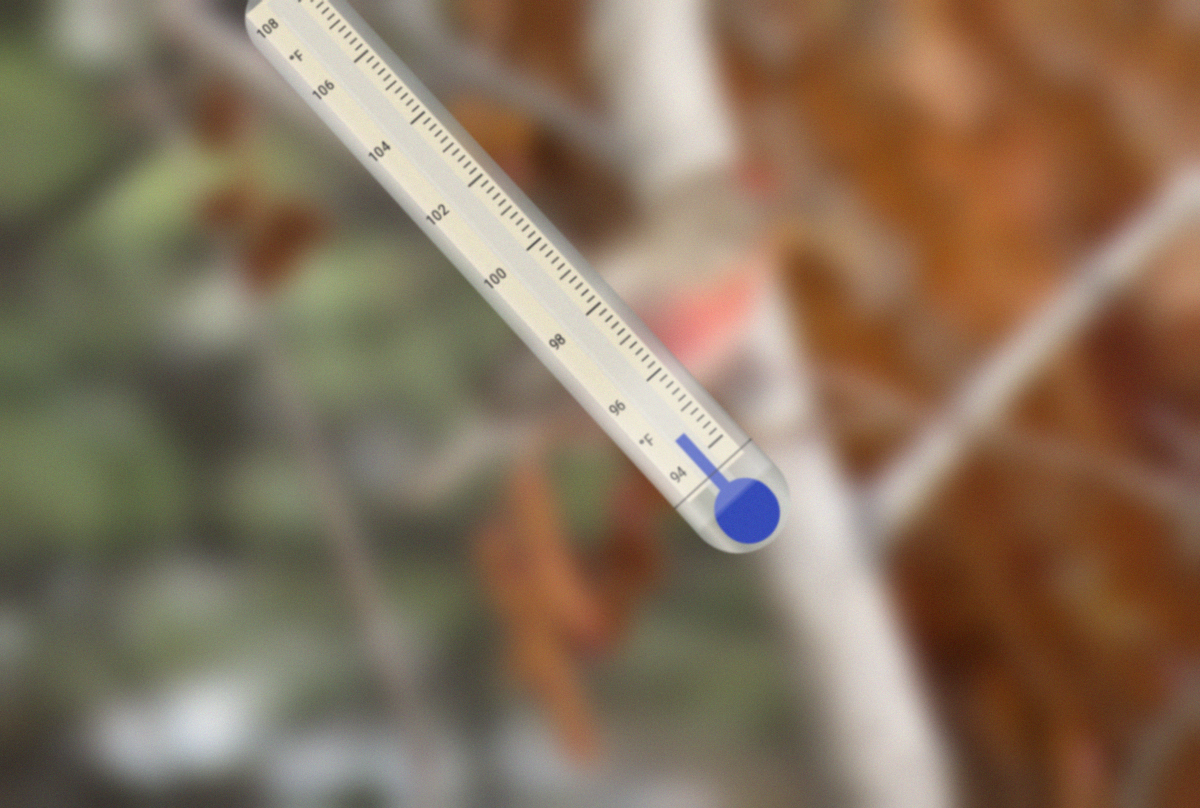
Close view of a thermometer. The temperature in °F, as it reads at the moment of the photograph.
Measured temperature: 94.6 °F
